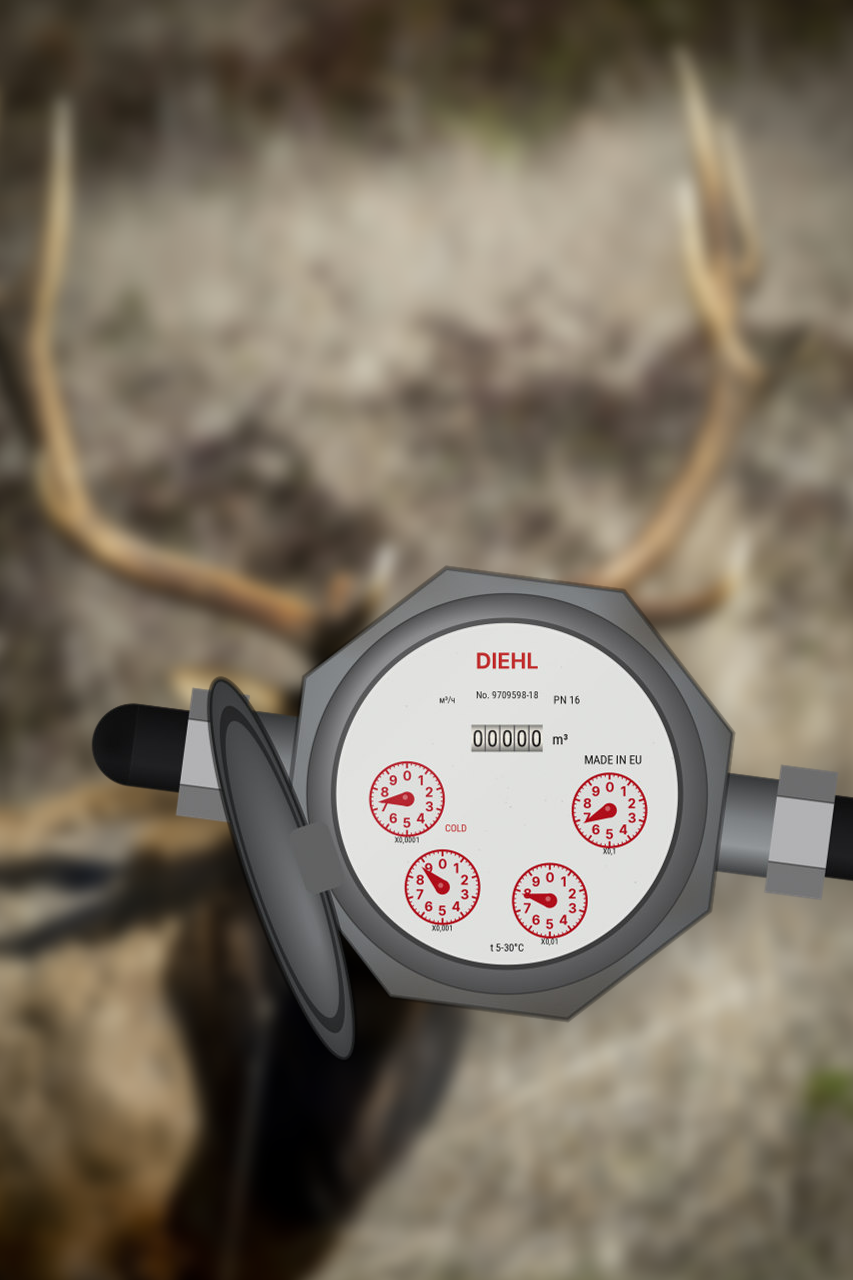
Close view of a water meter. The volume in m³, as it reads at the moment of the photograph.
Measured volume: 0.6787 m³
